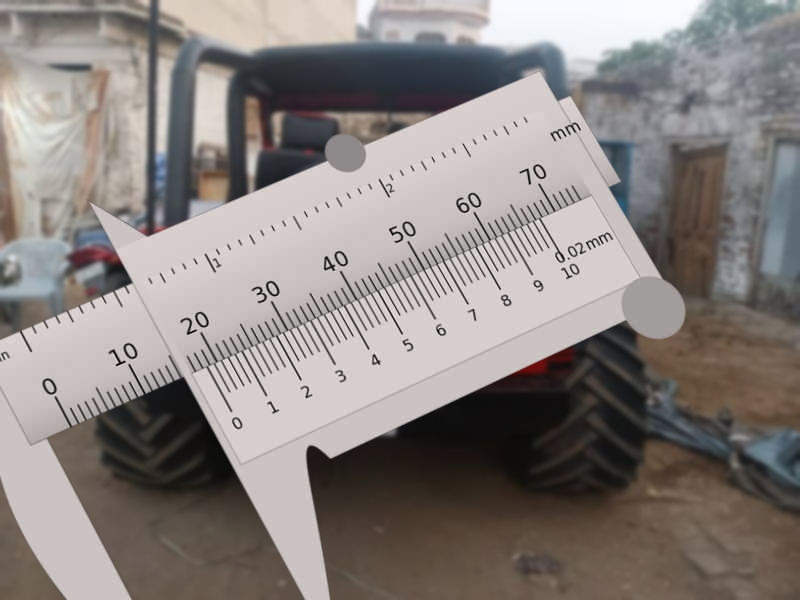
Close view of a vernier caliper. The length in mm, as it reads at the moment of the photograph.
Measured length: 18.6 mm
